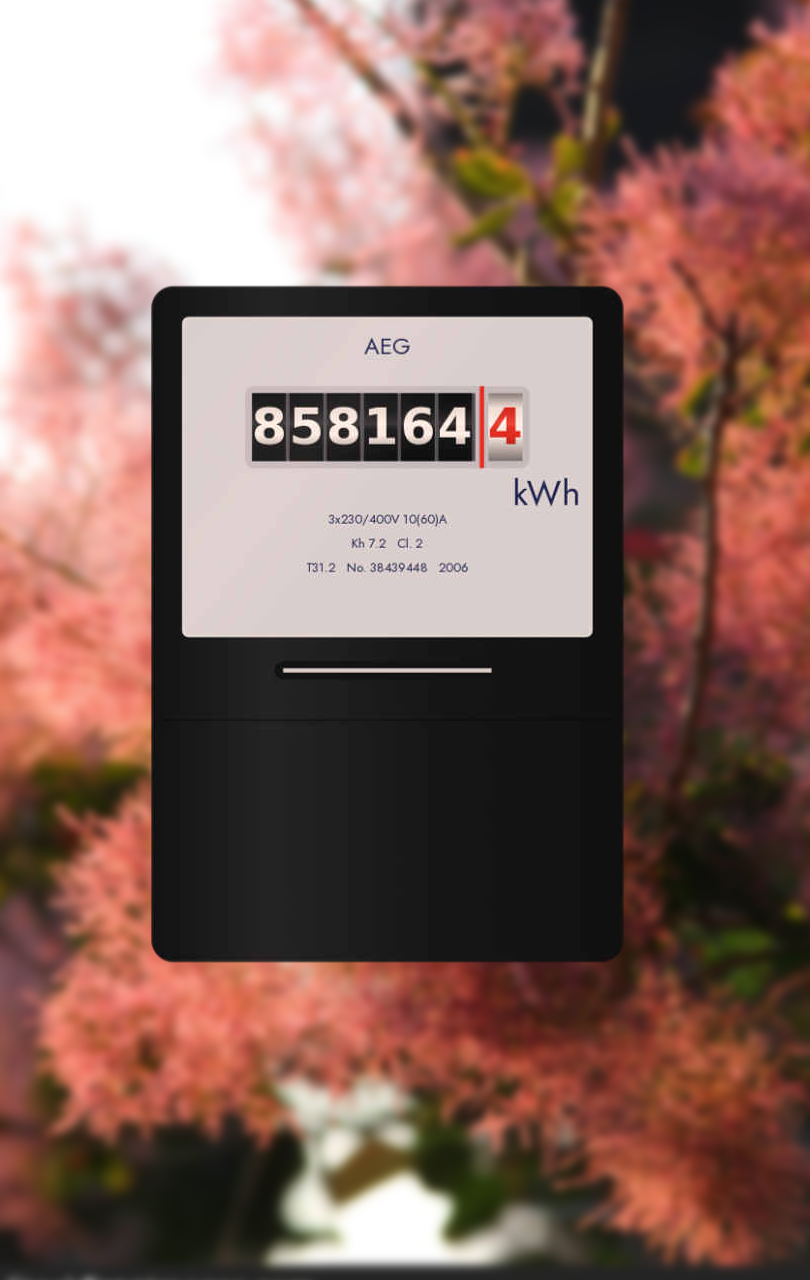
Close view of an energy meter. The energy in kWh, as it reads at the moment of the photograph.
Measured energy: 858164.4 kWh
